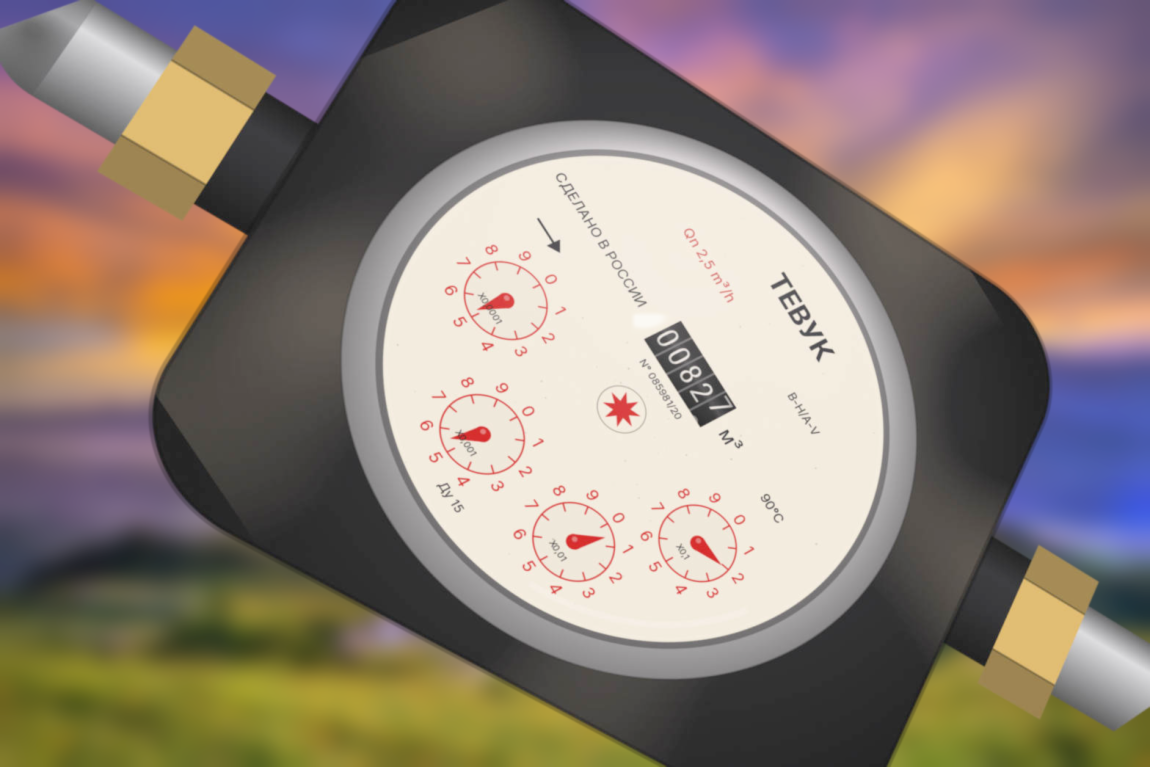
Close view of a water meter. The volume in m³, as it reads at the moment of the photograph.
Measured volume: 827.2055 m³
